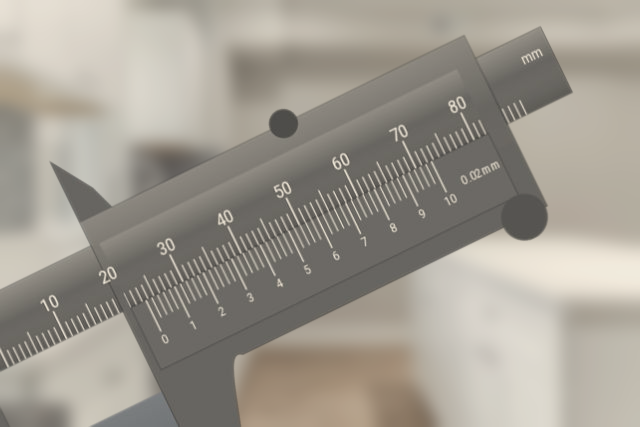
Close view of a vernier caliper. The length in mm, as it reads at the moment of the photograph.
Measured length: 23.6 mm
